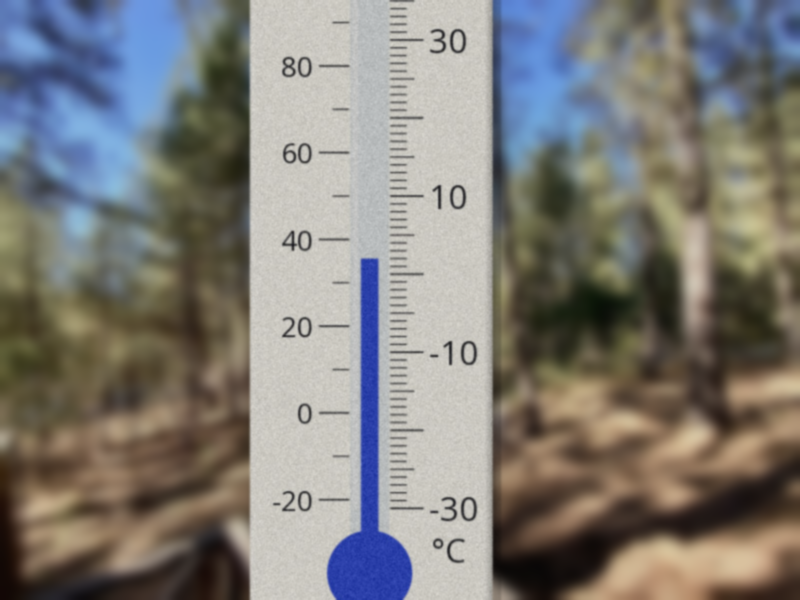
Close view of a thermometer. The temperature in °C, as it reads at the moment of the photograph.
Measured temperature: 2 °C
